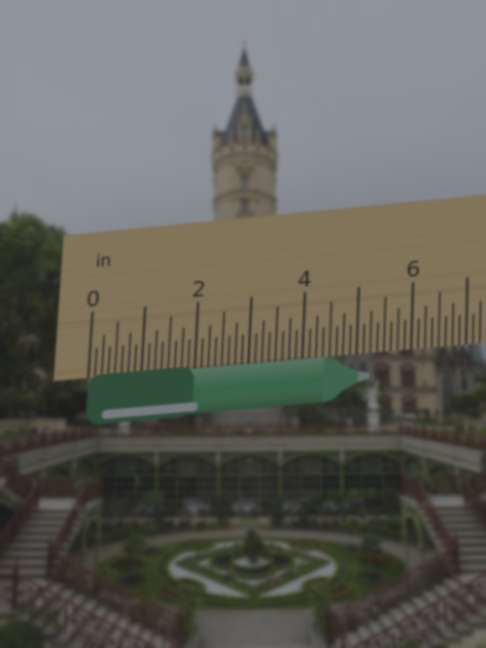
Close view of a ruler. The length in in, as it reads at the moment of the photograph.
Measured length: 5.25 in
